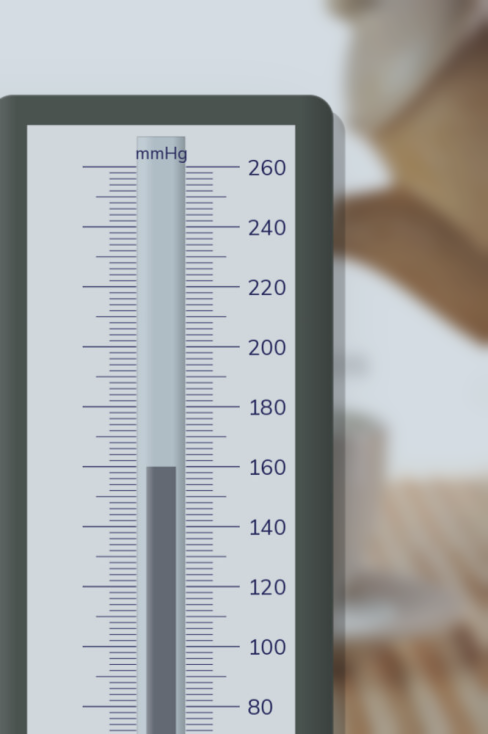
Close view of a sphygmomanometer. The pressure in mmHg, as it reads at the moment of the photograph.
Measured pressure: 160 mmHg
